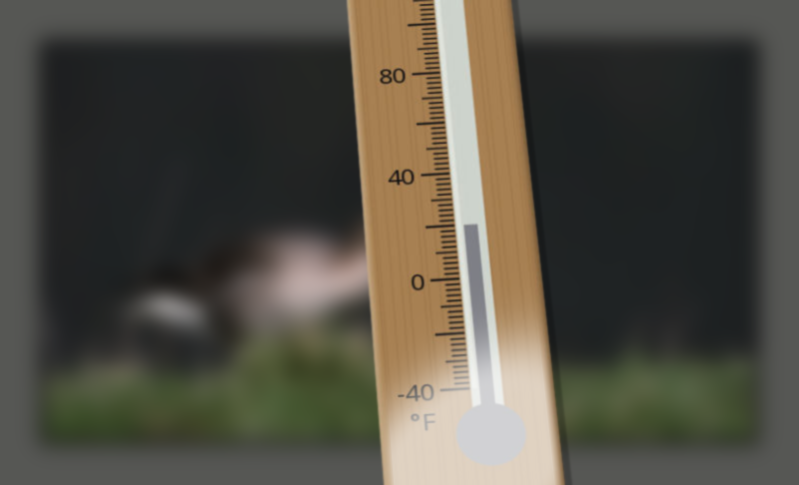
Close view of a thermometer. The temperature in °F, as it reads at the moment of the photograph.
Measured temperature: 20 °F
